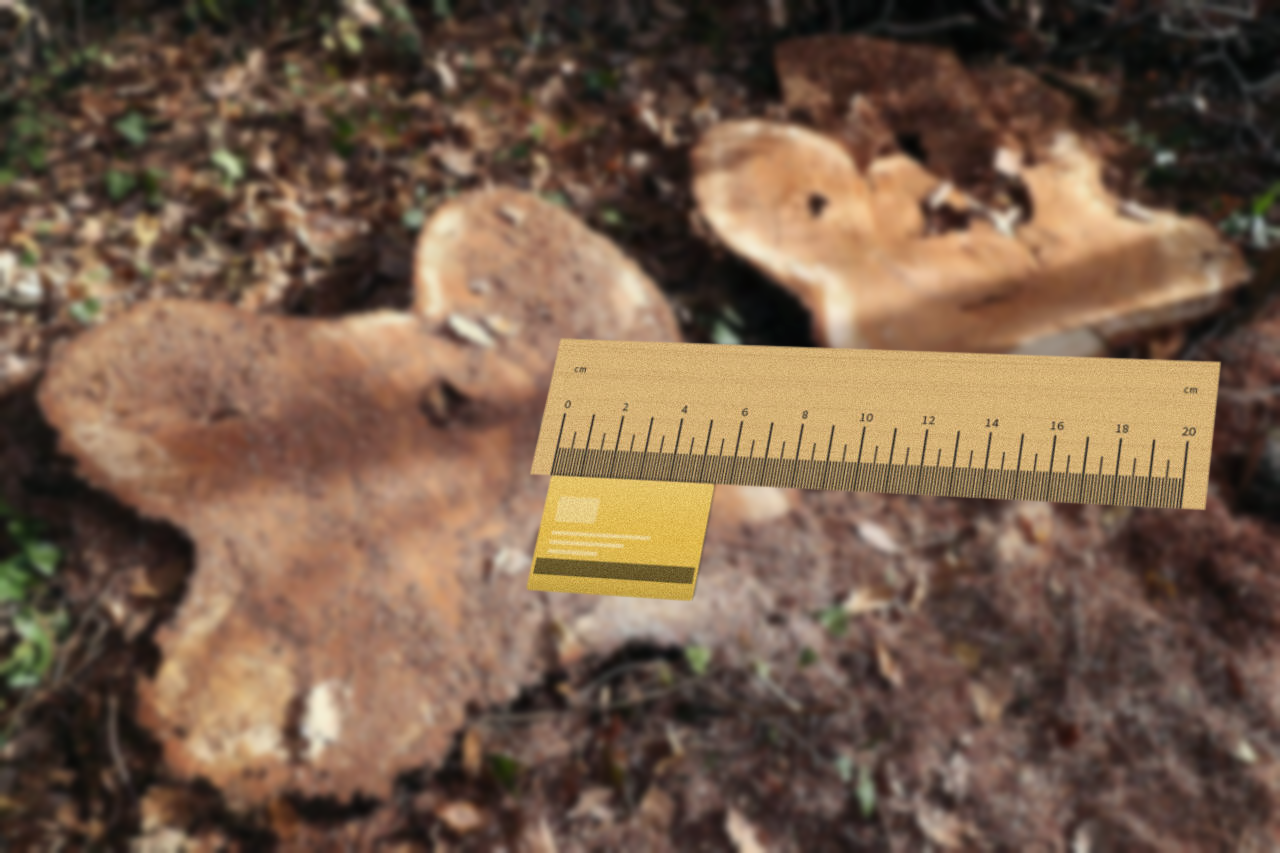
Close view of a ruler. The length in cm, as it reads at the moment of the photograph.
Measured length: 5.5 cm
